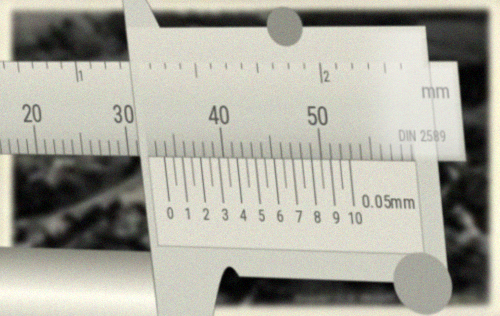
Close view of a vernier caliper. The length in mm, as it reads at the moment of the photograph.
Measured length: 33.8 mm
